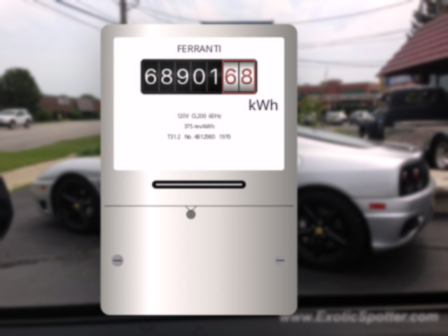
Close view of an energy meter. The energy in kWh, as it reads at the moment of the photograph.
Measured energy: 68901.68 kWh
